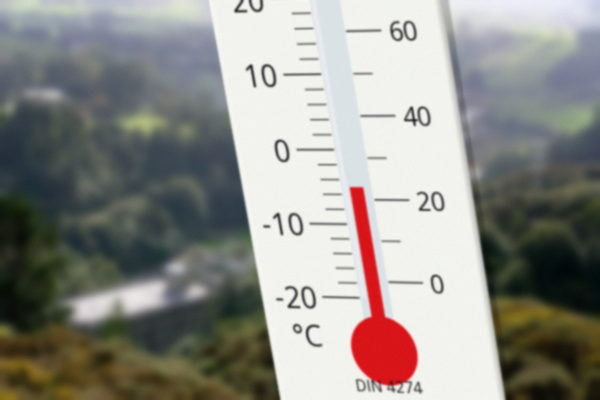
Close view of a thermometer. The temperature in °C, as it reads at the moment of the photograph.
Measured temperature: -5 °C
